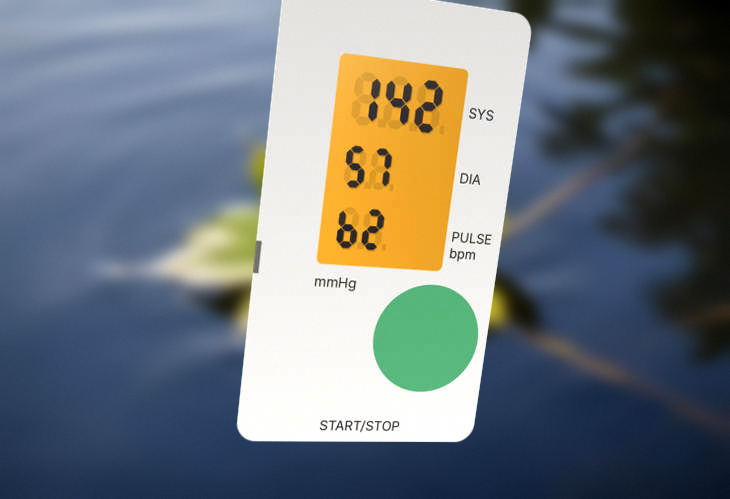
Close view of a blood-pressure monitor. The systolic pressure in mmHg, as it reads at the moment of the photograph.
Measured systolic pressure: 142 mmHg
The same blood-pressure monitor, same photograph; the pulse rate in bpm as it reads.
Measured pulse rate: 62 bpm
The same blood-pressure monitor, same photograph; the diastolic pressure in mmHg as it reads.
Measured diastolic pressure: 57 mmHg
